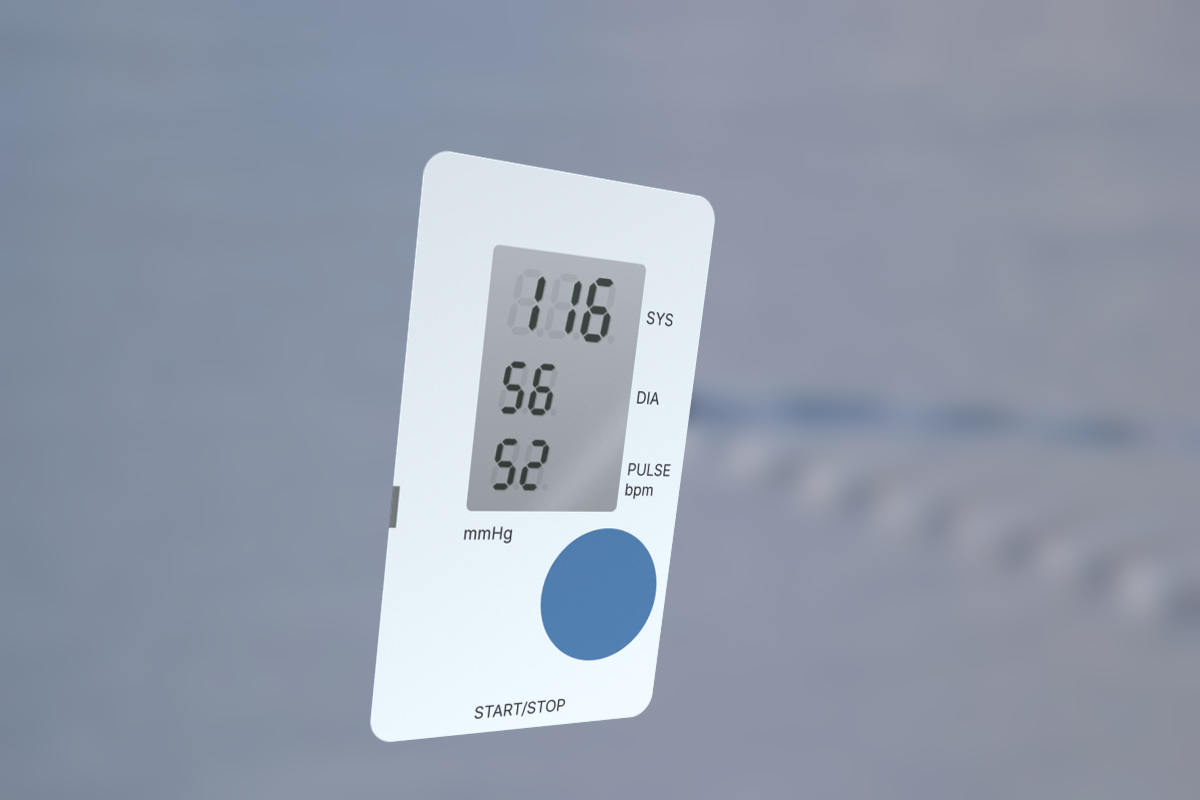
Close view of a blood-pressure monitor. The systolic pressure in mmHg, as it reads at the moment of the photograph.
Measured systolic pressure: 116 mmHg
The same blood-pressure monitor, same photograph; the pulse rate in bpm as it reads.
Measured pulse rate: 52 bpm
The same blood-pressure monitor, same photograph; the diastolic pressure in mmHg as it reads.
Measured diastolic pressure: 56 mmHg
